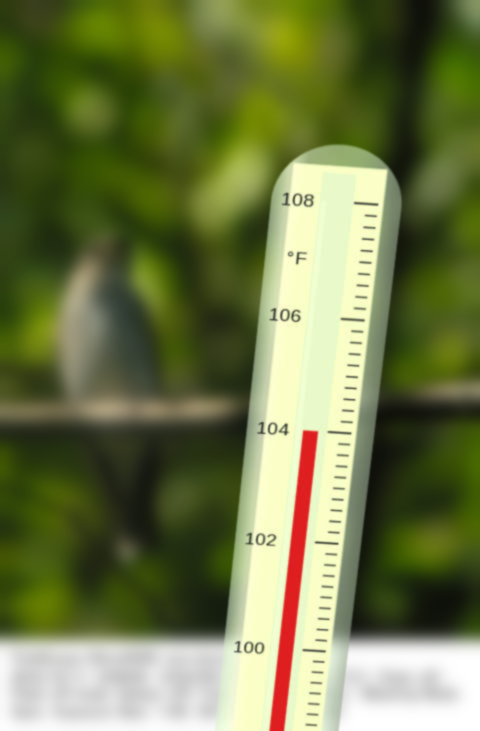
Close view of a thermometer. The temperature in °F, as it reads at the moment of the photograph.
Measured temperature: 104 °F
